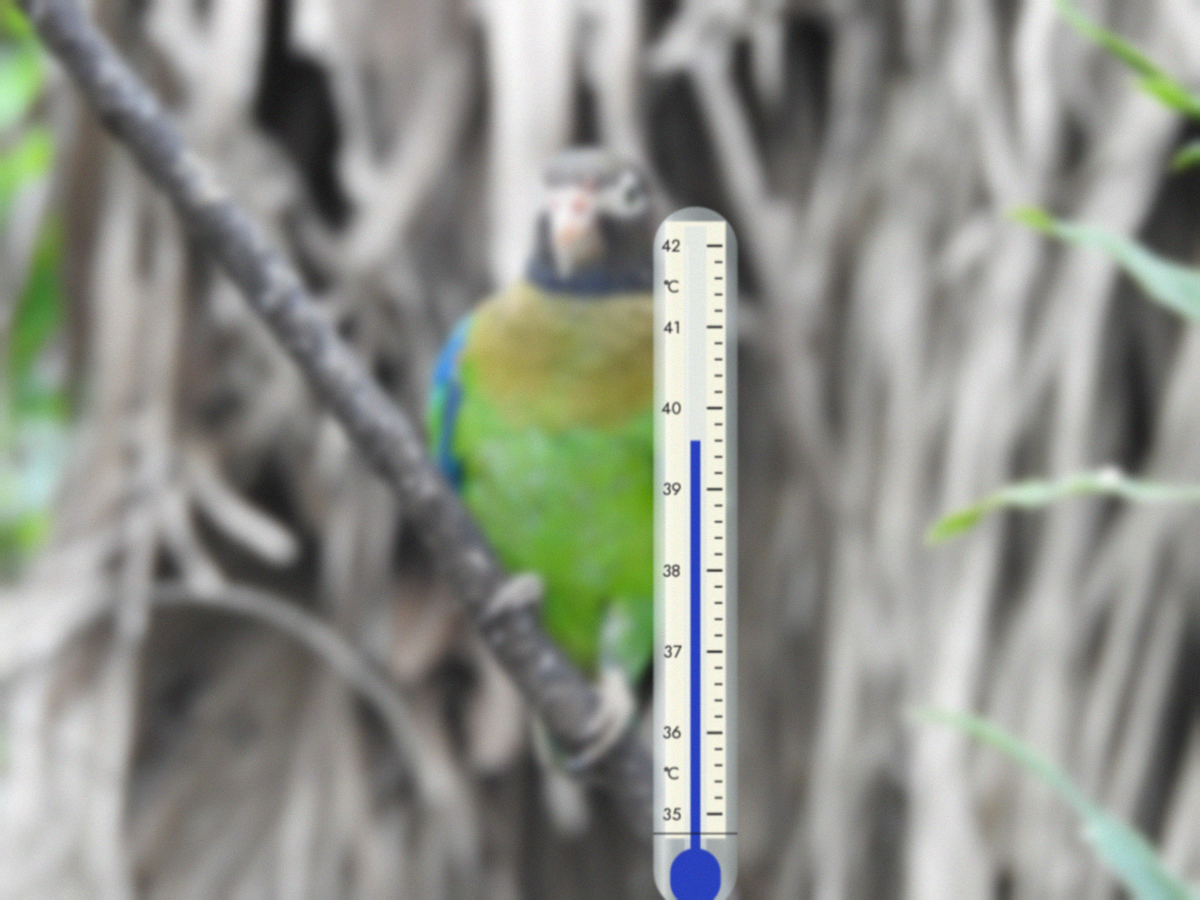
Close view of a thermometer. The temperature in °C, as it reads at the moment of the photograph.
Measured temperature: 39.6 °C
